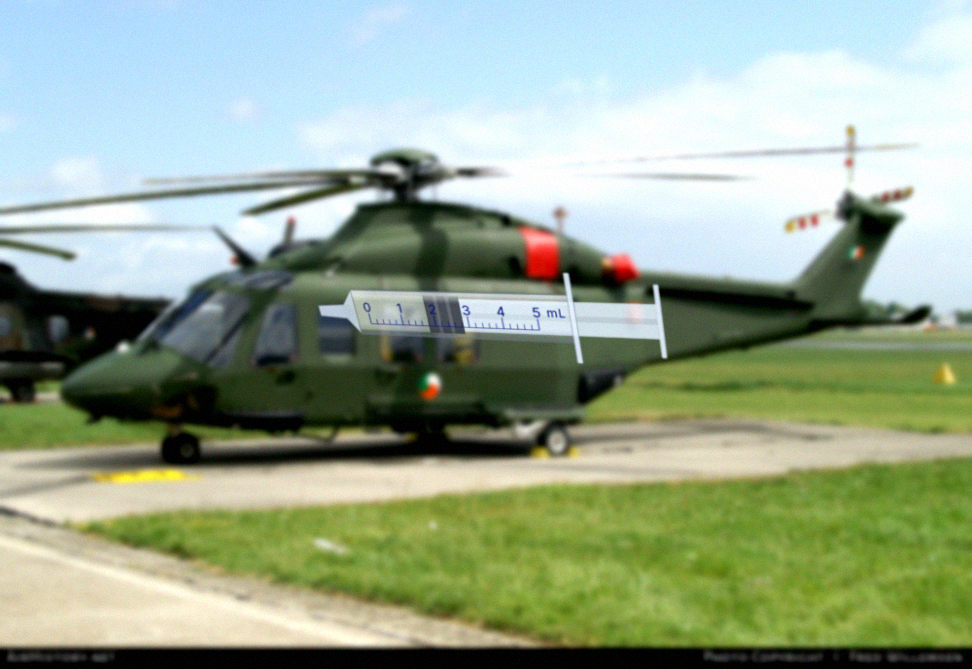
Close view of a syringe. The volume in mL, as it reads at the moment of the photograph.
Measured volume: 1.8 mL
